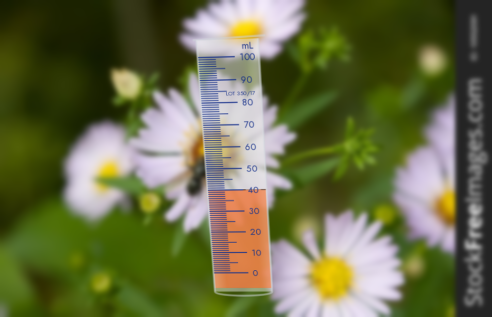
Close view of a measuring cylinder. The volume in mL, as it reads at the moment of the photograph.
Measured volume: 40 mL
